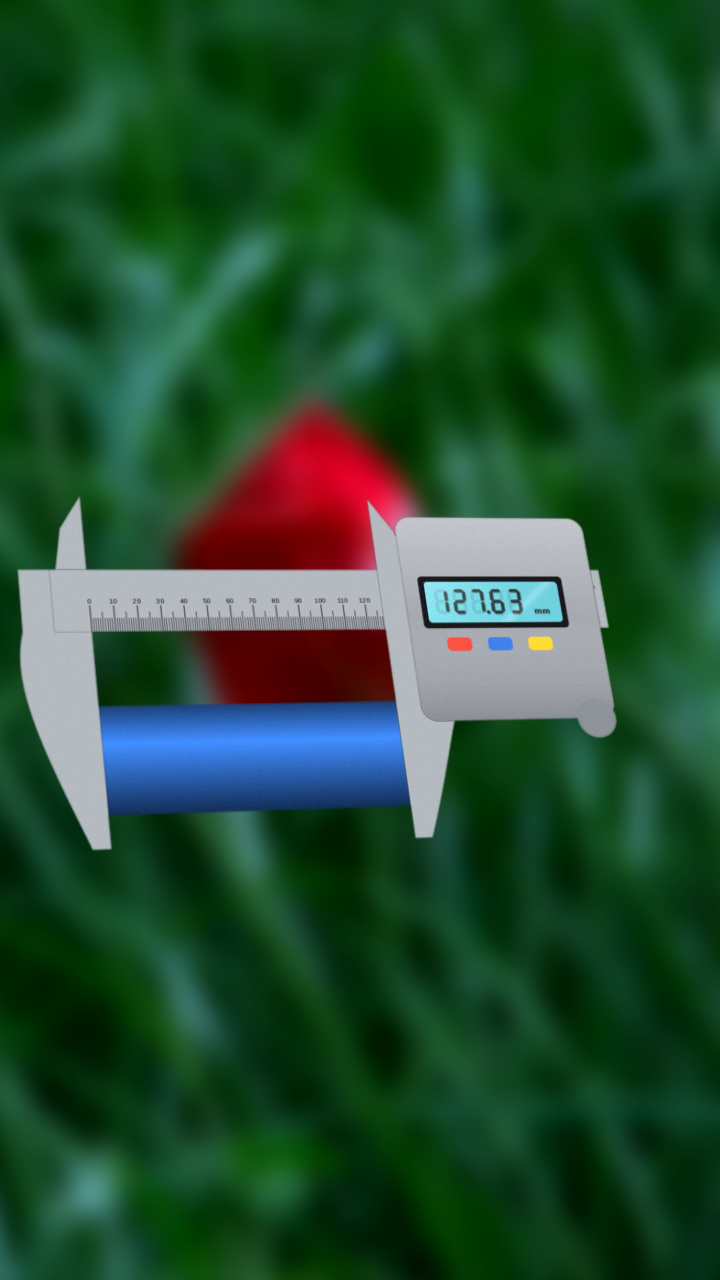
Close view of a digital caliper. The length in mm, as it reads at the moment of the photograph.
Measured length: 127.63 mm
